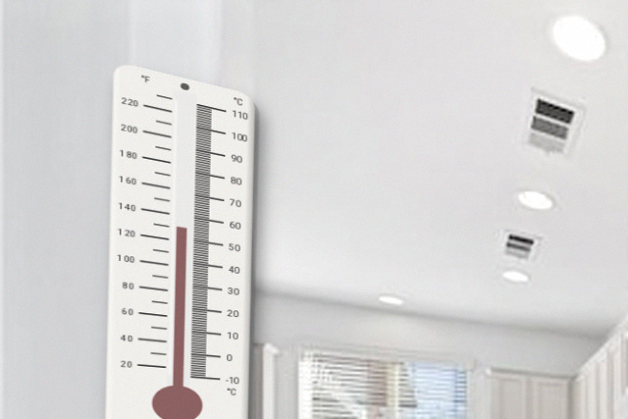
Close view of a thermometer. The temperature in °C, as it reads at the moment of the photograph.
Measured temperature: 55 °C
